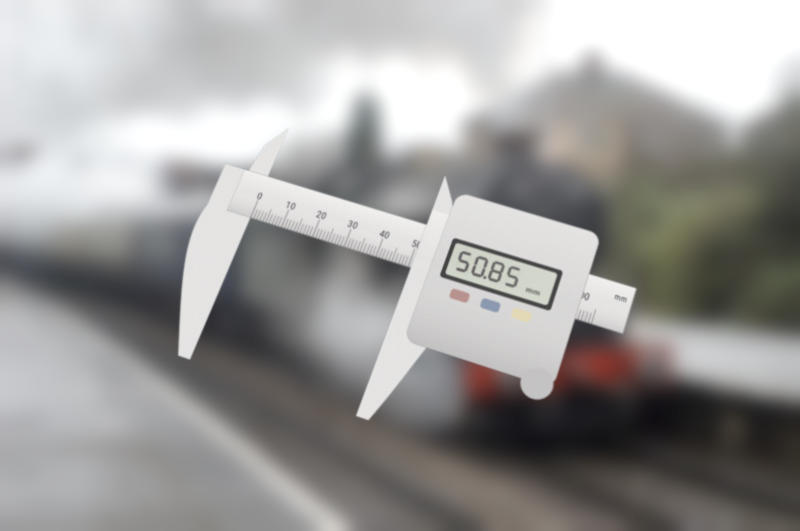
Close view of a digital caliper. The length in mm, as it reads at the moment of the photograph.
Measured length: 50.85 mm
